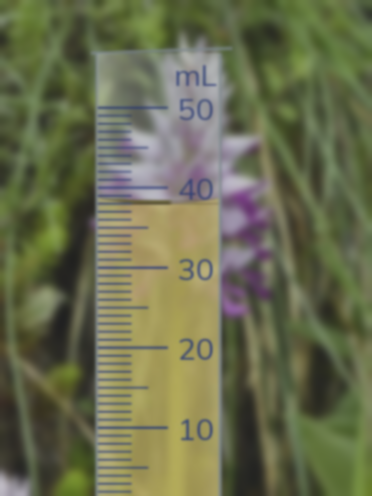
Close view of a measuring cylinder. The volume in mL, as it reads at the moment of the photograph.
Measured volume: 38 mL
